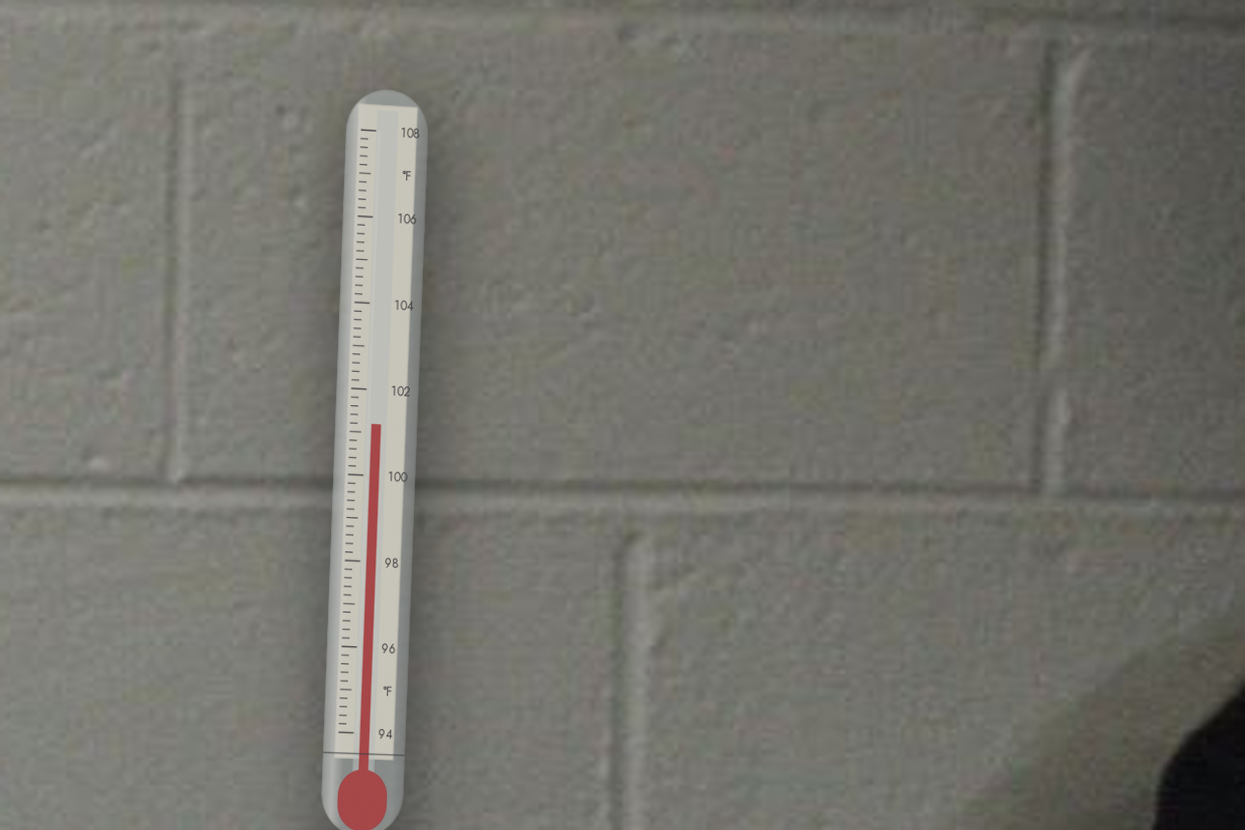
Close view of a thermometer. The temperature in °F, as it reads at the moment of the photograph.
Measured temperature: 101.2 °F
